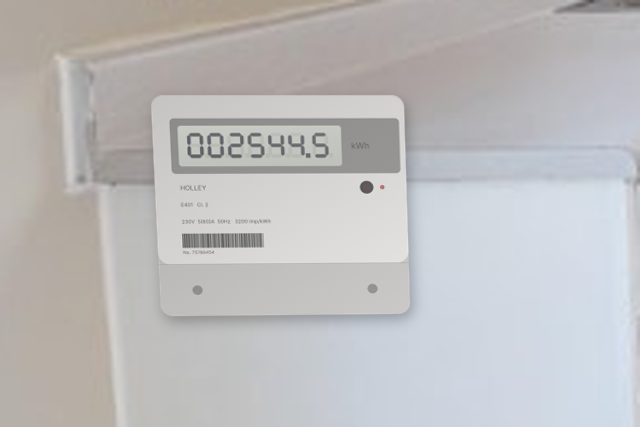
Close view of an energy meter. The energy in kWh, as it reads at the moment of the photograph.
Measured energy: 2544.5 kWh
